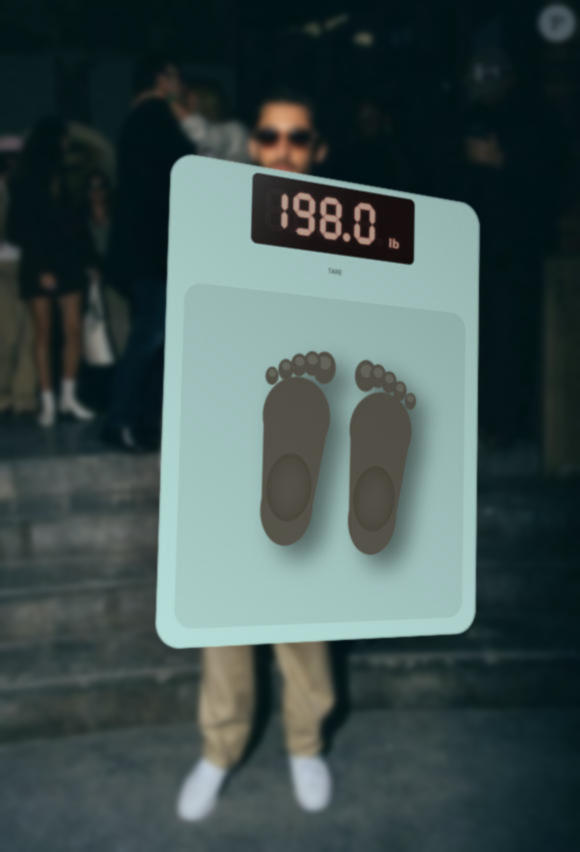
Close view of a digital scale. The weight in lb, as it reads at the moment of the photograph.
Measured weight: 198.0 lb
